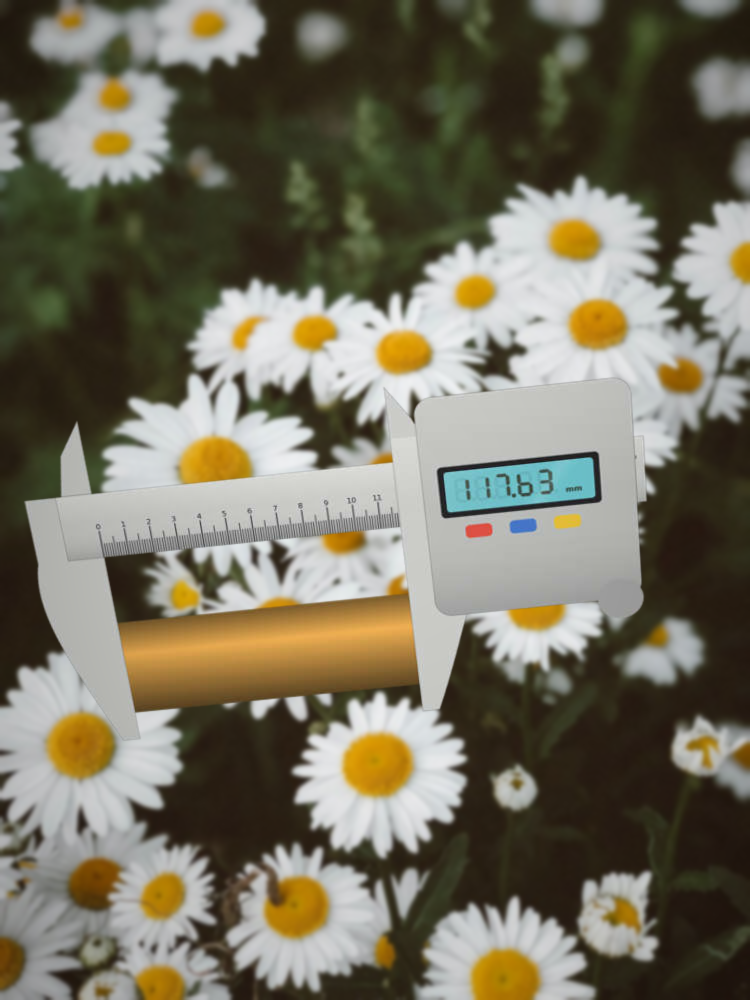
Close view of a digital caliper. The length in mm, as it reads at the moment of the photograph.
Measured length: 117.63 mm
